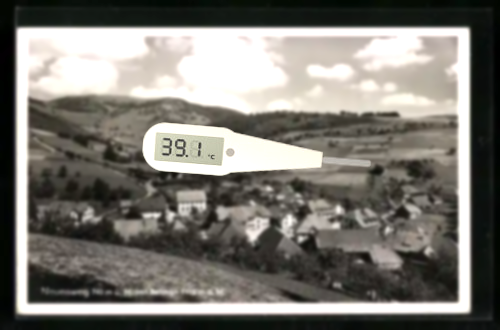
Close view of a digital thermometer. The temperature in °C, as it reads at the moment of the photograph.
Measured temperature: 39.1 °C
